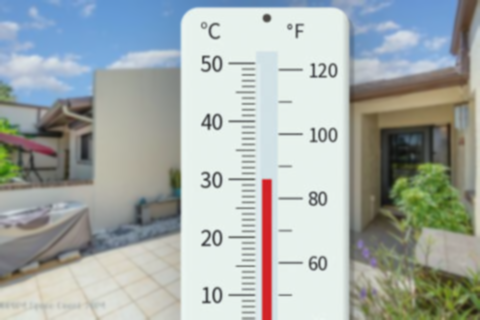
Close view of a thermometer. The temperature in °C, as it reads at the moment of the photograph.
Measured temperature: 30 °C
